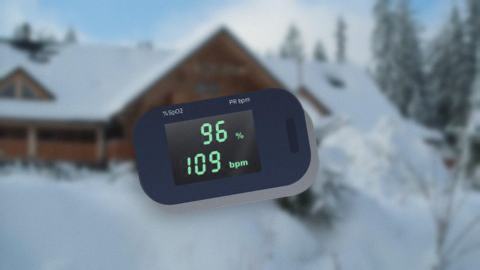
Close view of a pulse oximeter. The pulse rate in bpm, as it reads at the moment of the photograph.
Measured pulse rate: 109 bpm
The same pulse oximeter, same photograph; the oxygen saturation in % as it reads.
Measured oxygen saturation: 96 %
